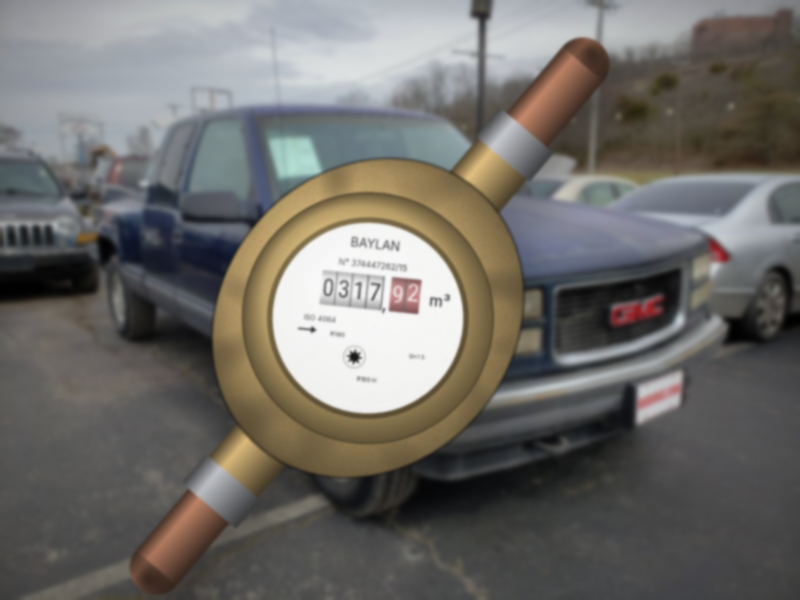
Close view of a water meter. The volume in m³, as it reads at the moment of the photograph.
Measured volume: 317.92 m³
